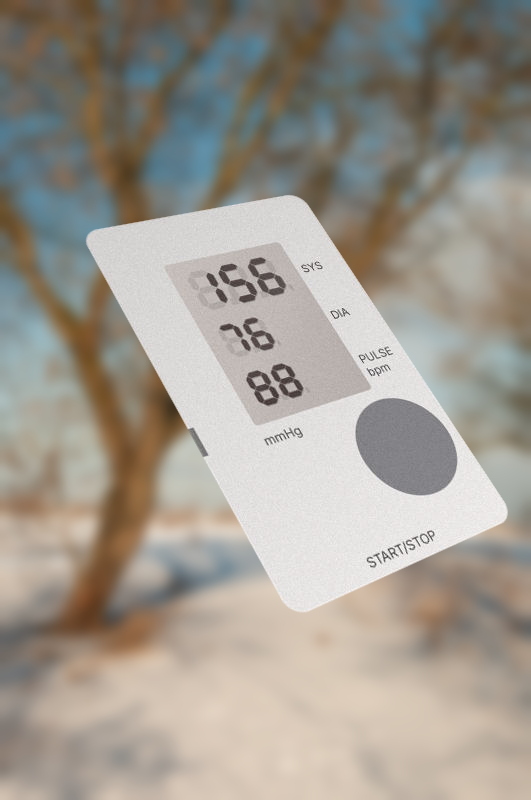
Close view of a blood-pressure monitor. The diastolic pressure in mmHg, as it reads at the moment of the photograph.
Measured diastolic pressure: 76 mmHg
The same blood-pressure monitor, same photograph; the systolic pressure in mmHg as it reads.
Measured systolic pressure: 156 mmHg
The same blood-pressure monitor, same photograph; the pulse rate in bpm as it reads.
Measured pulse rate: 88 bpm
